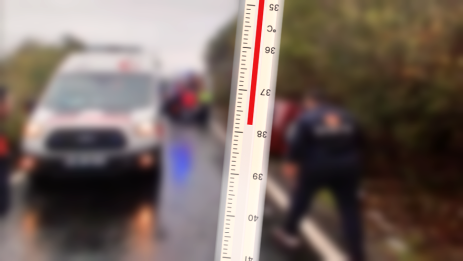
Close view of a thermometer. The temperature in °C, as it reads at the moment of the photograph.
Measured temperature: 37.8 °C
